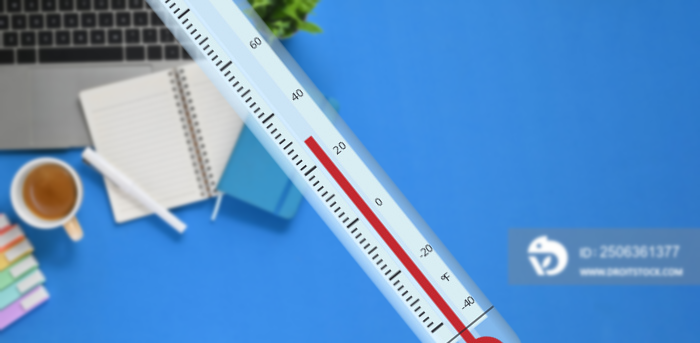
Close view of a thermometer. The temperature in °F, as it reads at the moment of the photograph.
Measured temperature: 28 °F
